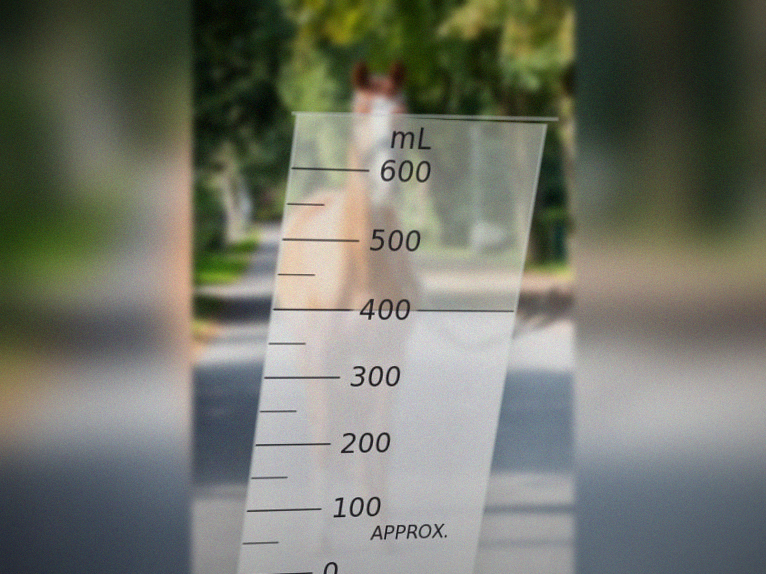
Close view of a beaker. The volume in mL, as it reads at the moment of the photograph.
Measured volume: 400 mL
